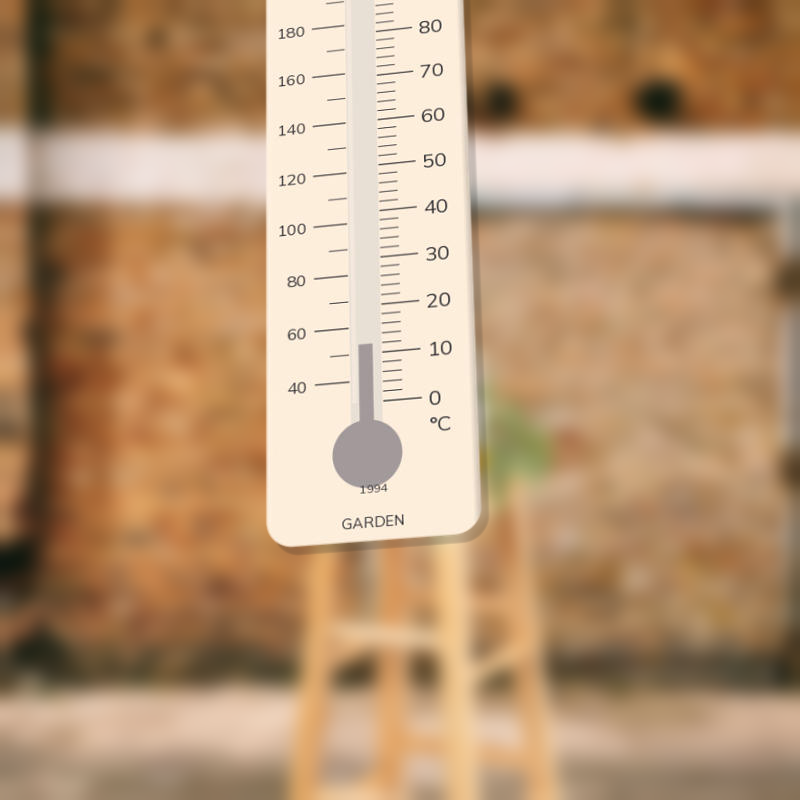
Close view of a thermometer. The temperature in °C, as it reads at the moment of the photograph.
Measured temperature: 12 °C
